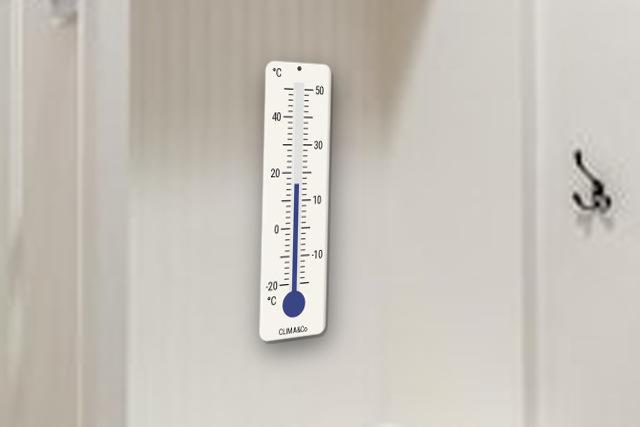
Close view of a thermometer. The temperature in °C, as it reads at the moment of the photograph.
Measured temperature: 16 °C
